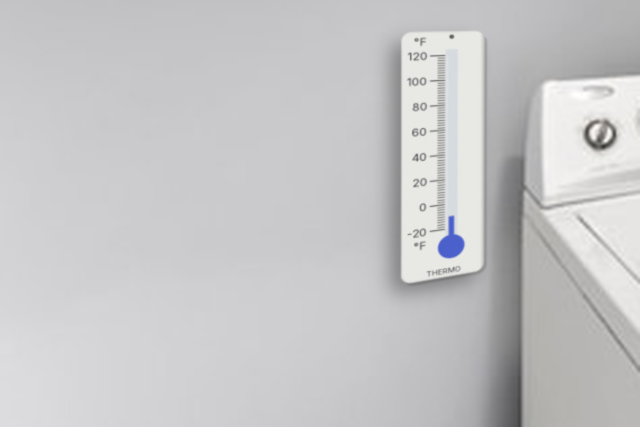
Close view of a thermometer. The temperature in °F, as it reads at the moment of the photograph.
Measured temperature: -10 °F
